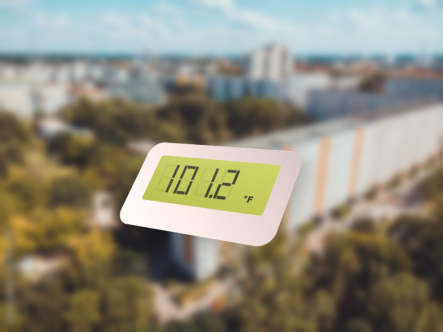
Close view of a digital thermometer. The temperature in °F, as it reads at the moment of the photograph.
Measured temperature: 101.2 °F
